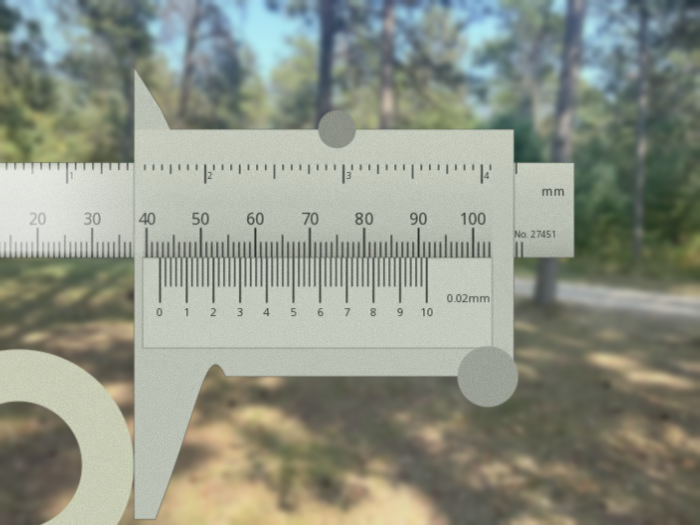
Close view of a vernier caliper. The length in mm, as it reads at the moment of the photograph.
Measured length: 42.5 mm
